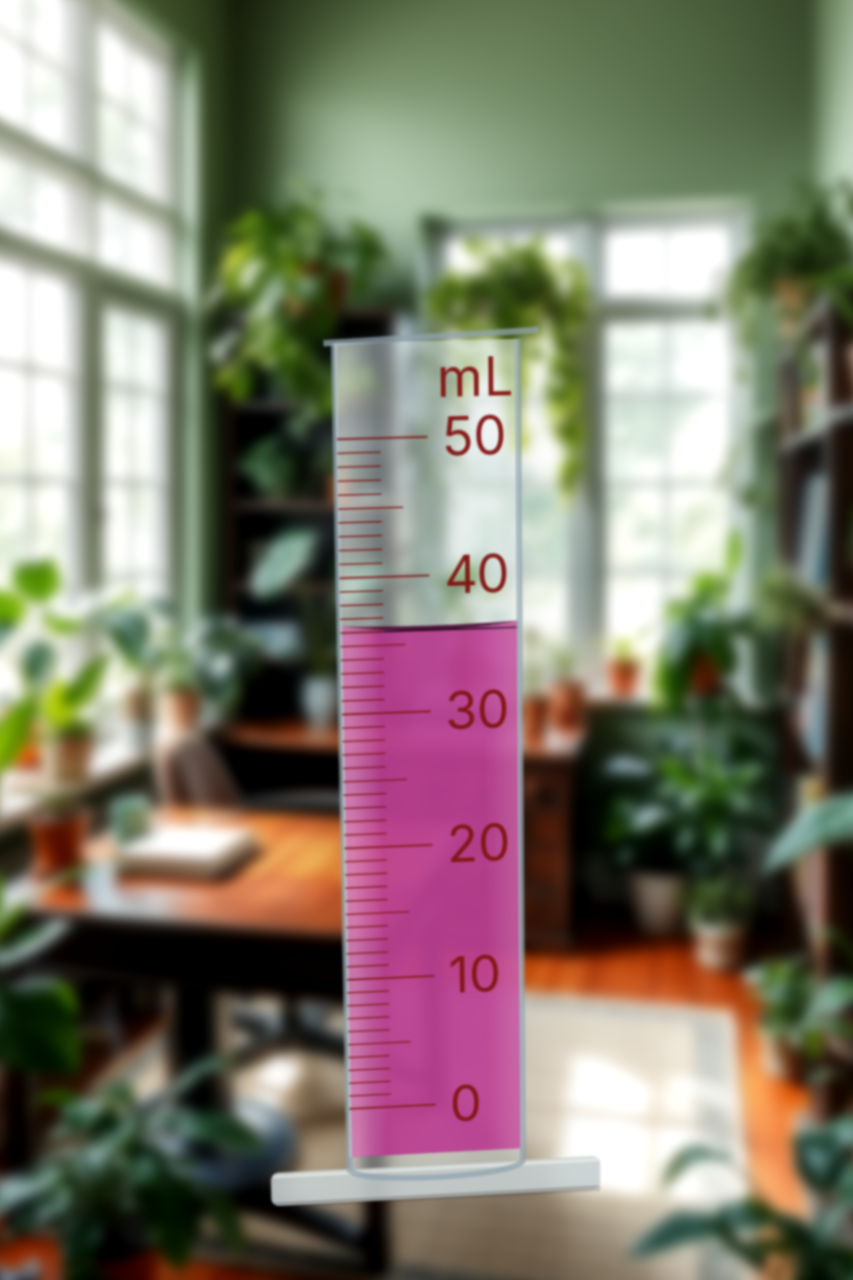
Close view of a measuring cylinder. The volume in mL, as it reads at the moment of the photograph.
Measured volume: 36 mL
